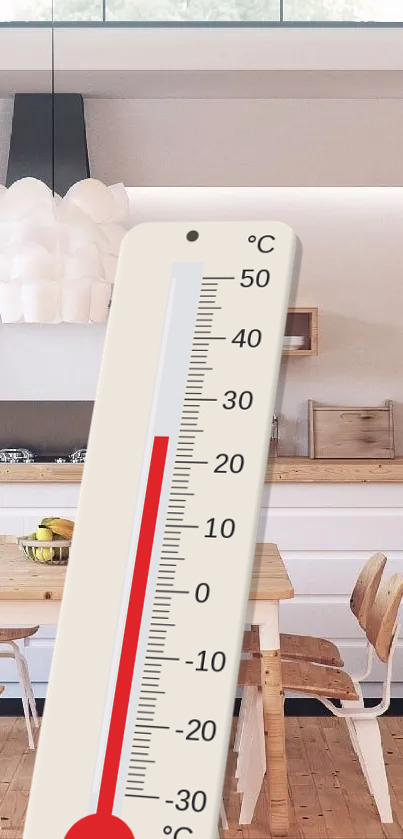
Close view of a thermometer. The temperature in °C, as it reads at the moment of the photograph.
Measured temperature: 24 °C
